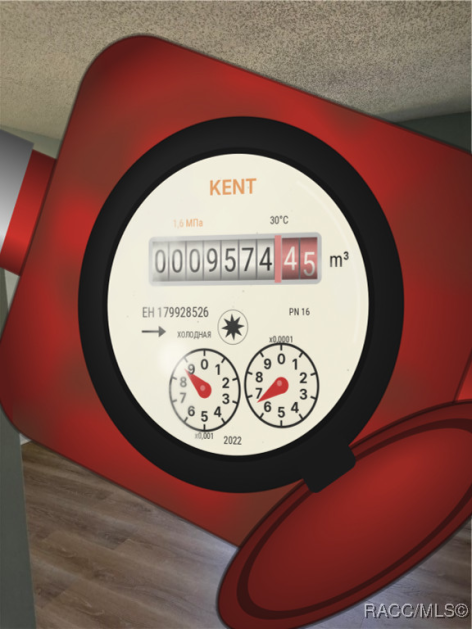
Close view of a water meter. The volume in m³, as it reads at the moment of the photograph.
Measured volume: 9574.4486 m³
